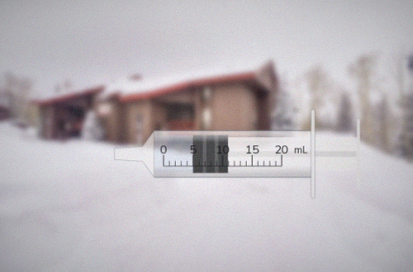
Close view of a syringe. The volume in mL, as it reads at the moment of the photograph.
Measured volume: 5 mL
